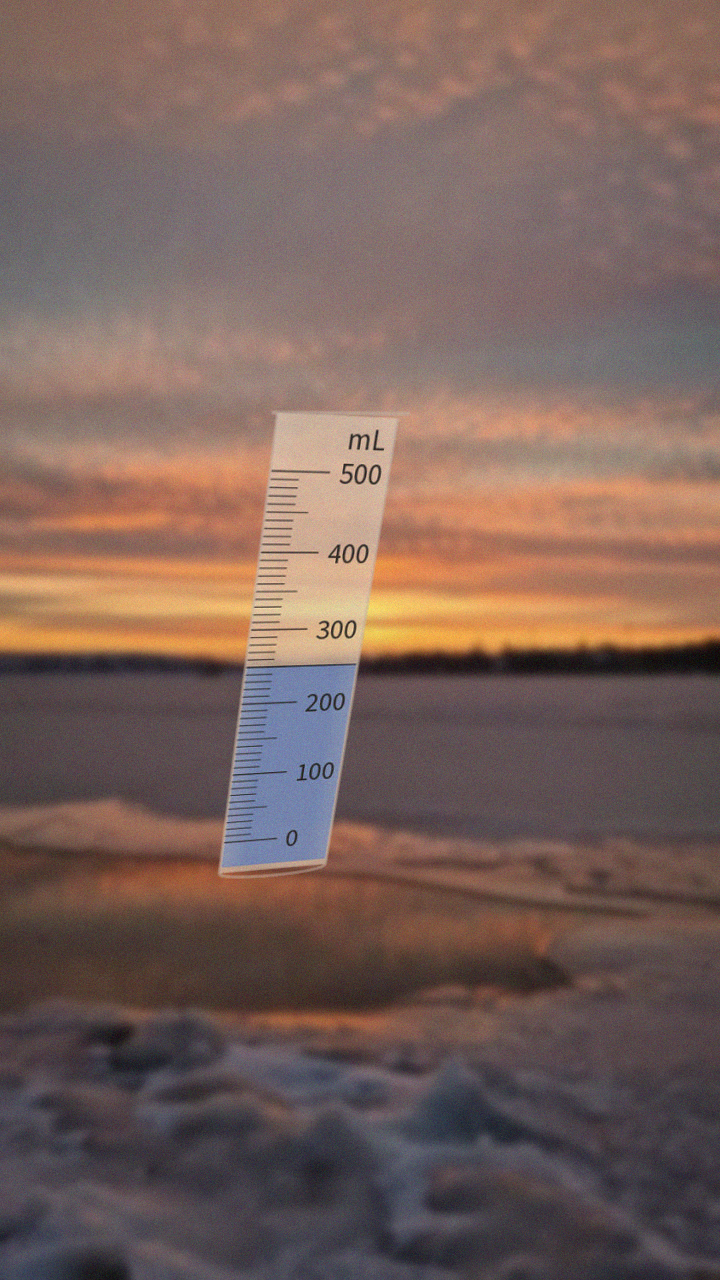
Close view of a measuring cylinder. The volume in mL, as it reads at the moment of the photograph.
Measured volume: 250 mL
